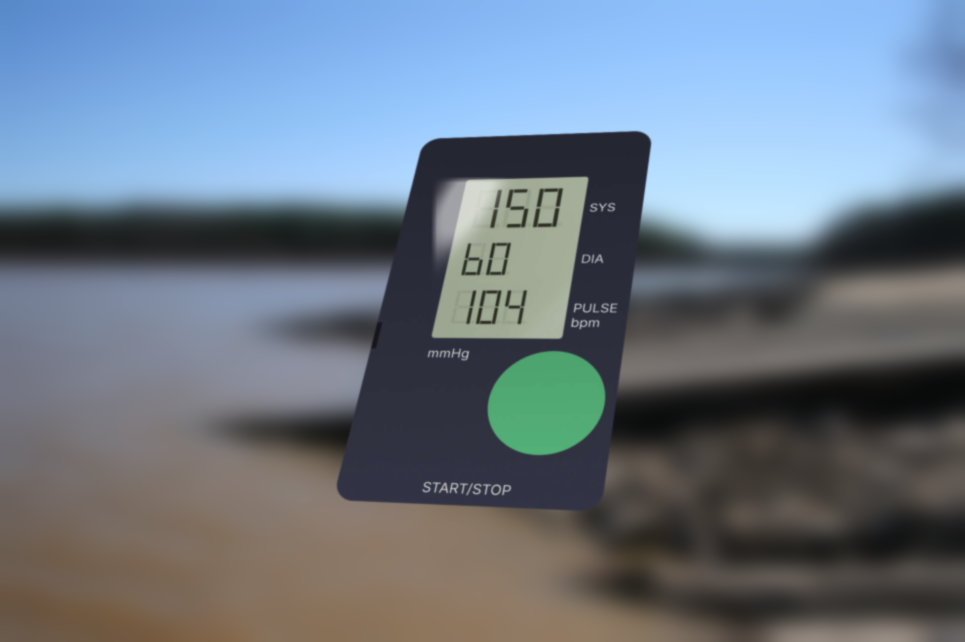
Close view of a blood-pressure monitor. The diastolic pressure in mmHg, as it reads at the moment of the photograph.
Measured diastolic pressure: 60 mmHg
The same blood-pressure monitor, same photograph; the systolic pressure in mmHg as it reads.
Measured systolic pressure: 150 mmHg
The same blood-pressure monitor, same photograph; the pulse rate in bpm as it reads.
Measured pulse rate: 104 bpm
